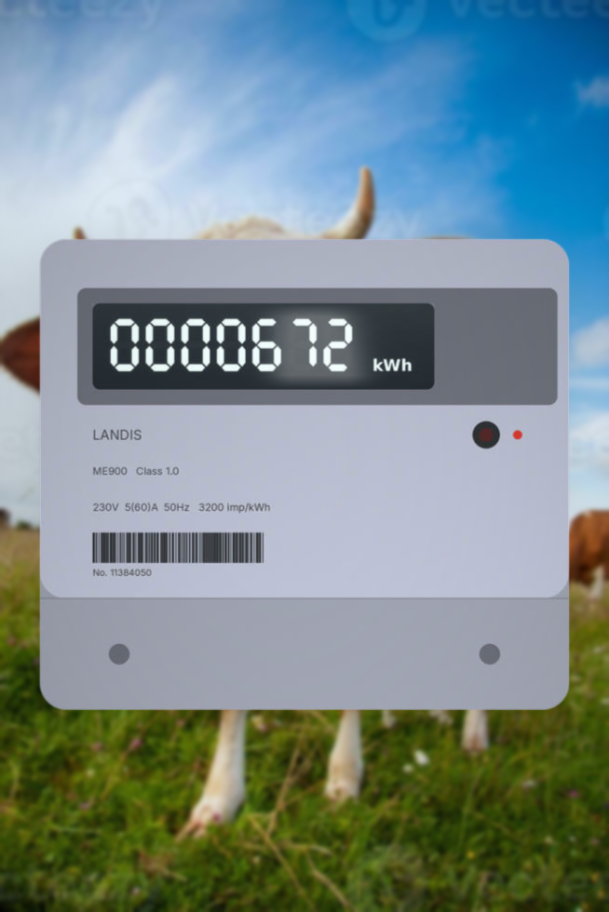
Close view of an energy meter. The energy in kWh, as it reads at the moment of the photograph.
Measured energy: 672 kWh
